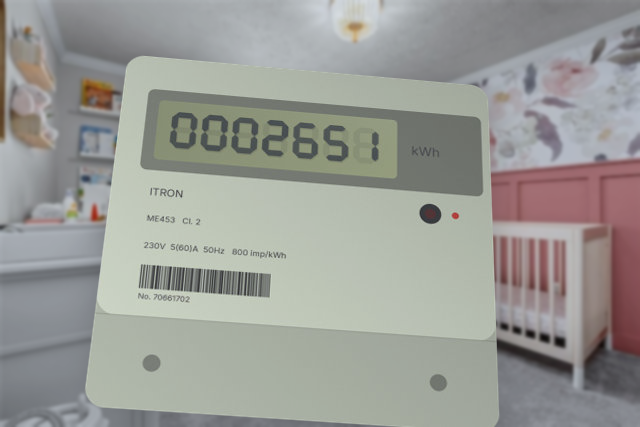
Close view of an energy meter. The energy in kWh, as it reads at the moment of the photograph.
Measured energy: 2651 kWh
